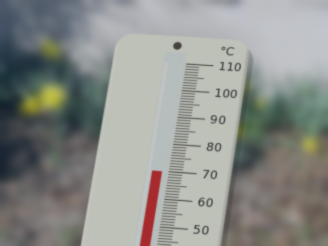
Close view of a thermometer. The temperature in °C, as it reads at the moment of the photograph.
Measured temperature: 70 °C
